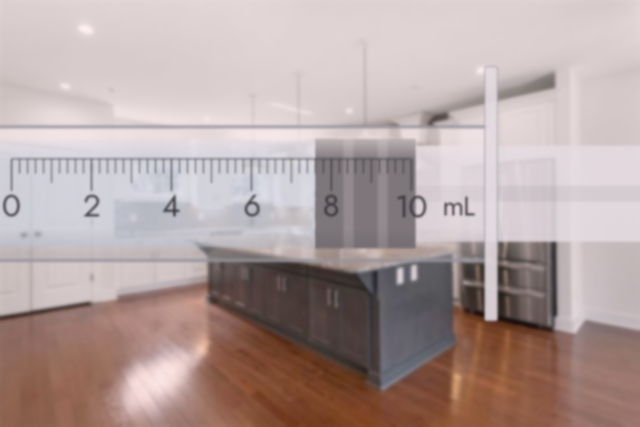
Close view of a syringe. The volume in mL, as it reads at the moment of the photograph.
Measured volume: 7.6 mL
